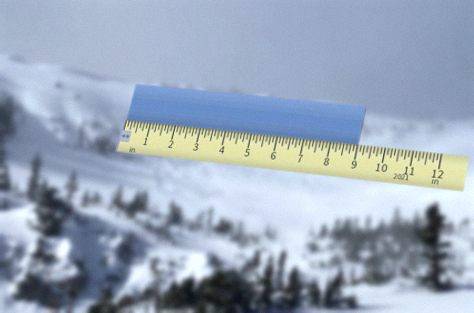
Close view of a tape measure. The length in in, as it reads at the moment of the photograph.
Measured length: 9 in
